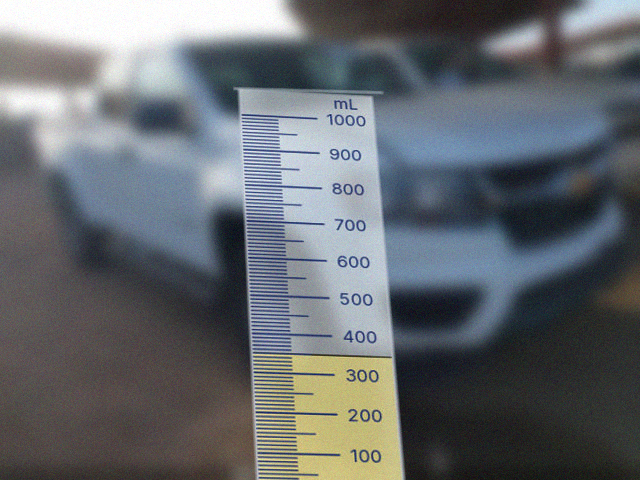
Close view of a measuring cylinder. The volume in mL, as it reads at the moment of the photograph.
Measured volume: 350 mL
